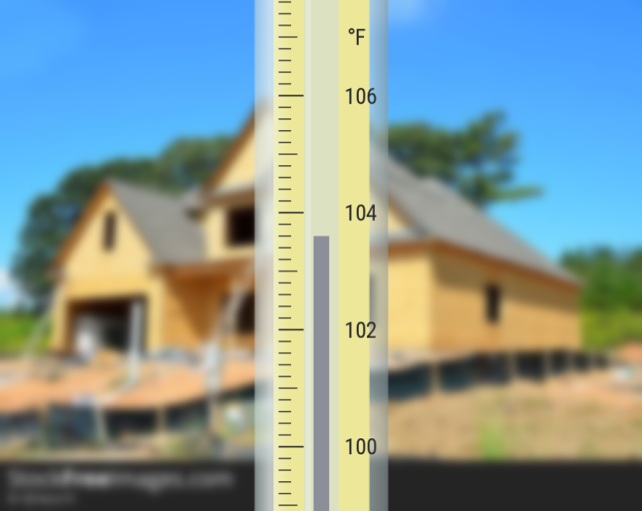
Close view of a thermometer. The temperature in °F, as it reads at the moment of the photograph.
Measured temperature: 103.6 °F
